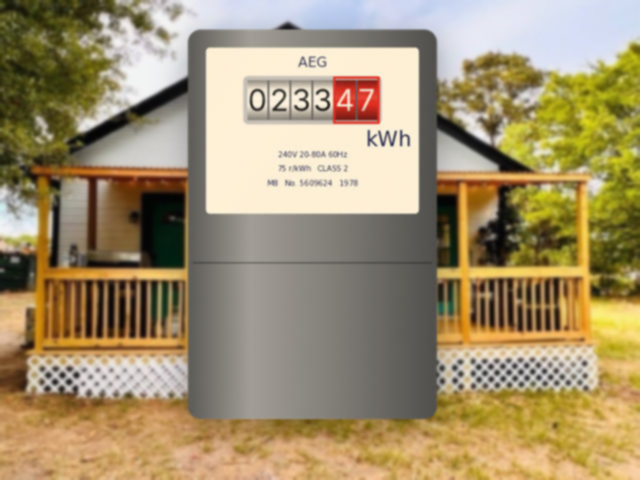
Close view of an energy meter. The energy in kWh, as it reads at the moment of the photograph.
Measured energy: 233.47 kWh
